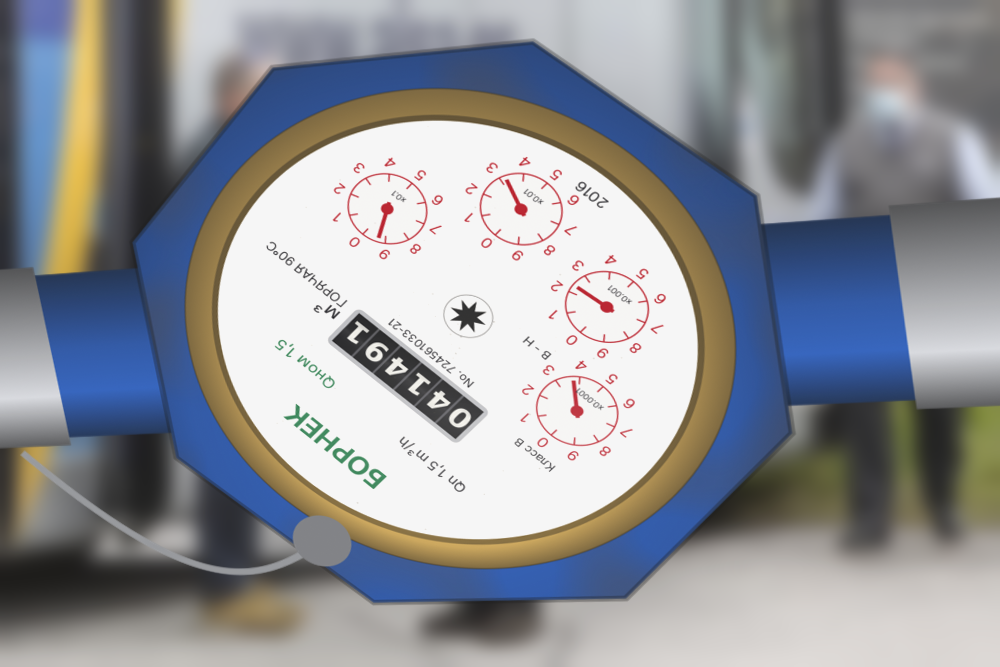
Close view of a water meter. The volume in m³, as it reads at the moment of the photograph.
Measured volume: 41490.9323 m³
